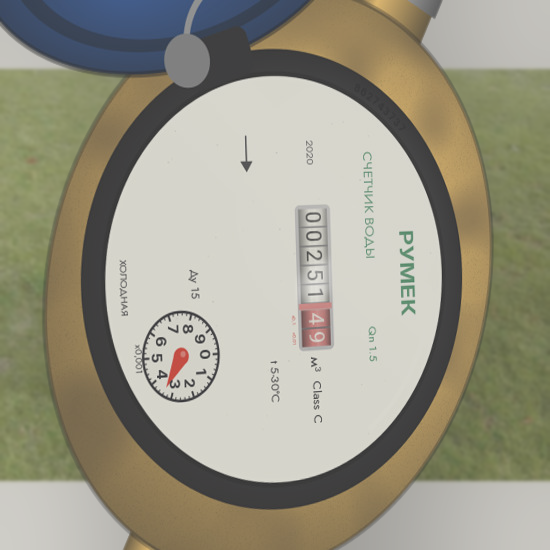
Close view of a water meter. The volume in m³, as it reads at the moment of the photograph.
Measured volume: 251.493 m³
